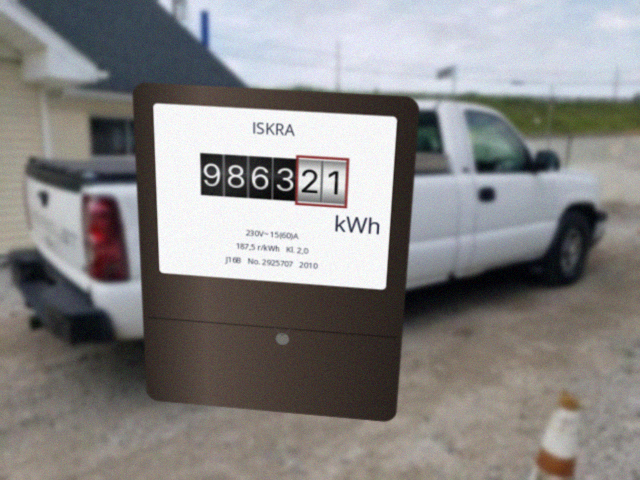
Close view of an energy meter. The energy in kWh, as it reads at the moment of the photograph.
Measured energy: 9863.21 kWh
